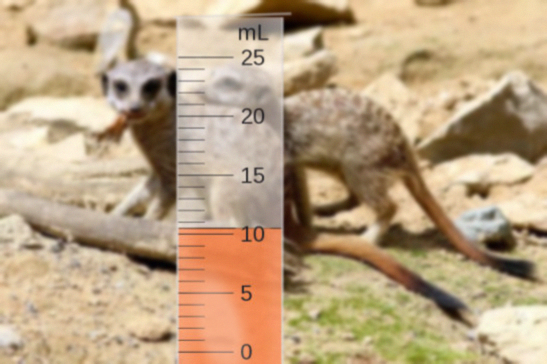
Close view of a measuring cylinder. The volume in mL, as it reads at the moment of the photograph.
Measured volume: 10.5 mL
